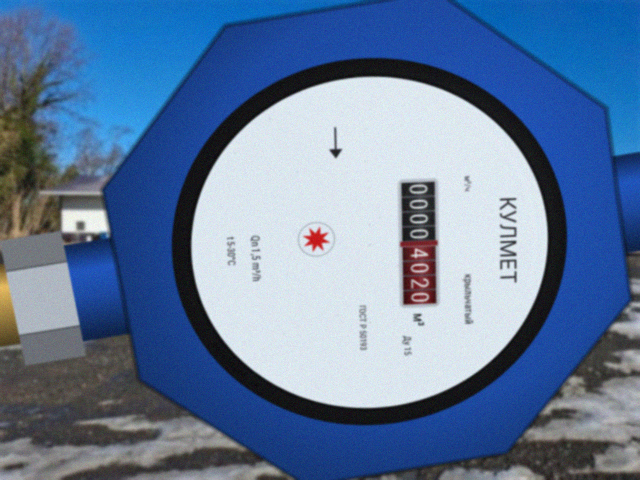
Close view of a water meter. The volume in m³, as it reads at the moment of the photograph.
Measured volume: 0.4020 m³
